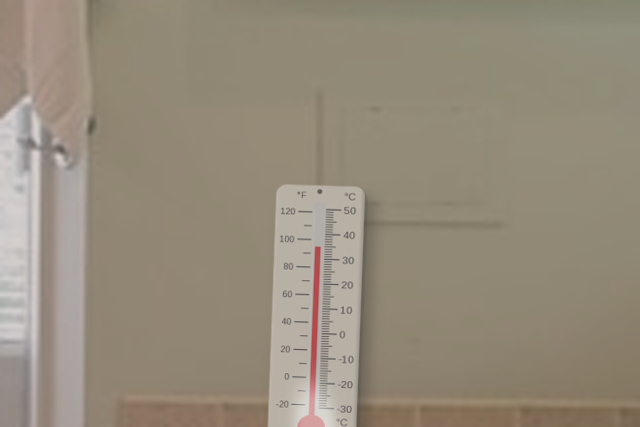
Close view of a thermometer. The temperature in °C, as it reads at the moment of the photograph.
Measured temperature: 35 °C
